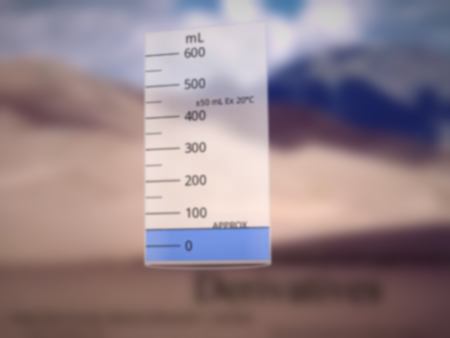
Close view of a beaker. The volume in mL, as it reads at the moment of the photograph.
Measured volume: 50 mL
